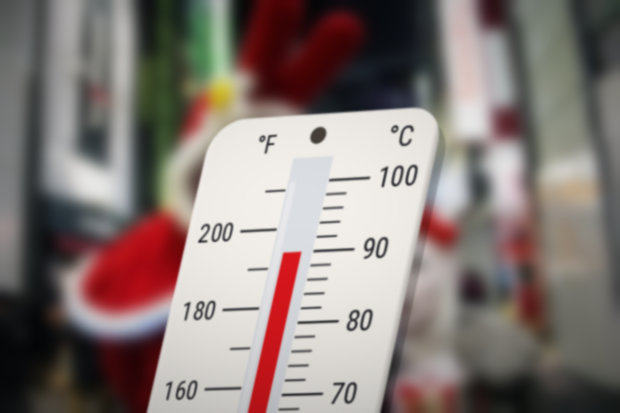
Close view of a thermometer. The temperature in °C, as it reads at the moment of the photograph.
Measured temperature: 90 °C
